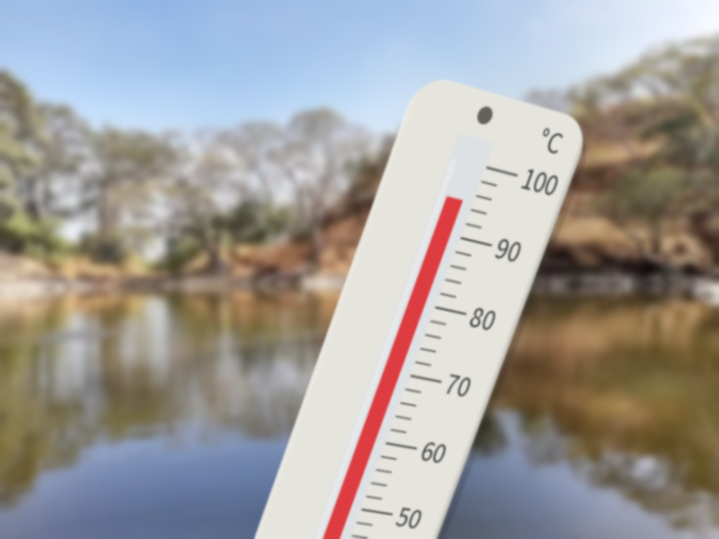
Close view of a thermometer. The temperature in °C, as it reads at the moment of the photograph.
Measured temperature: 95 °C
